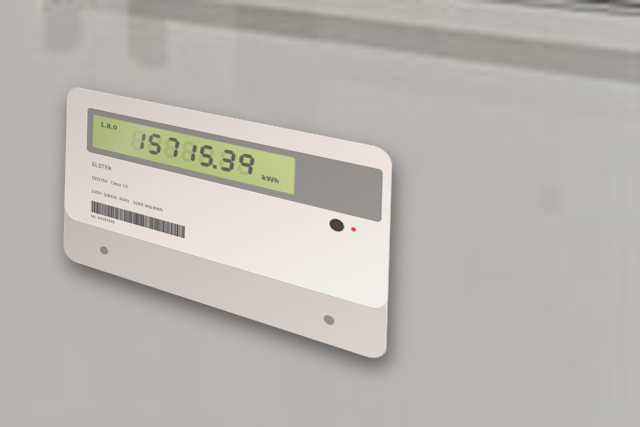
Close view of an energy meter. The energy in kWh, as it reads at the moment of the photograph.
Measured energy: 15715.39 kWh
